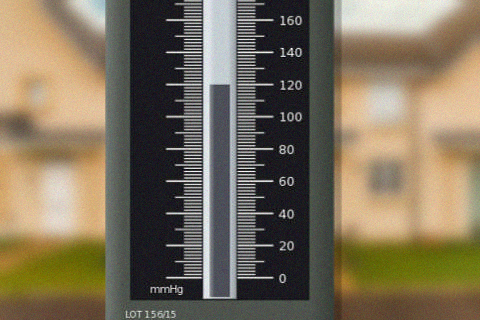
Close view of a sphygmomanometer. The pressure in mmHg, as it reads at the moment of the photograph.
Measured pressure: 120 mmHg
